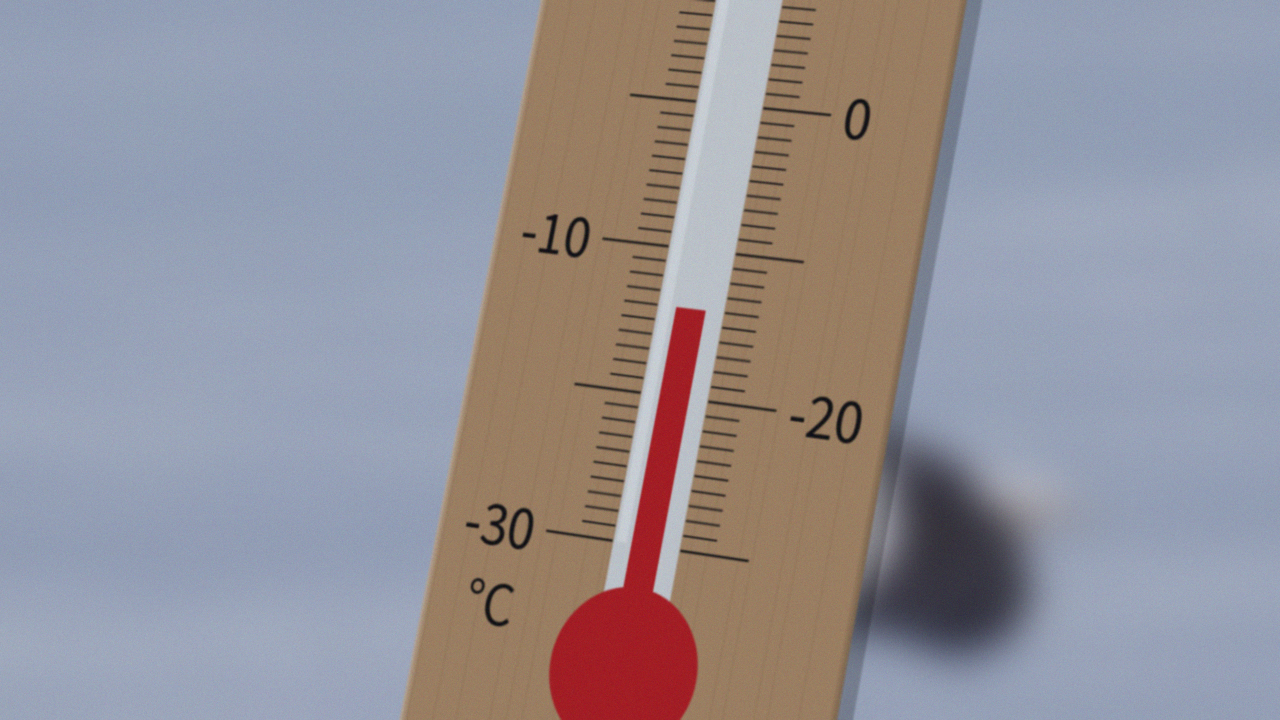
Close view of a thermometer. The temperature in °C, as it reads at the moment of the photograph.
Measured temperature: -14 °C
